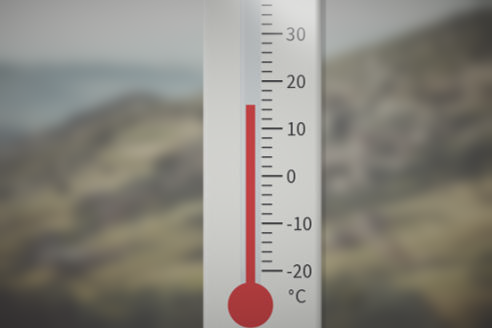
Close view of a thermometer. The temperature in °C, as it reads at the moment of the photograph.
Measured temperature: 15 °C
